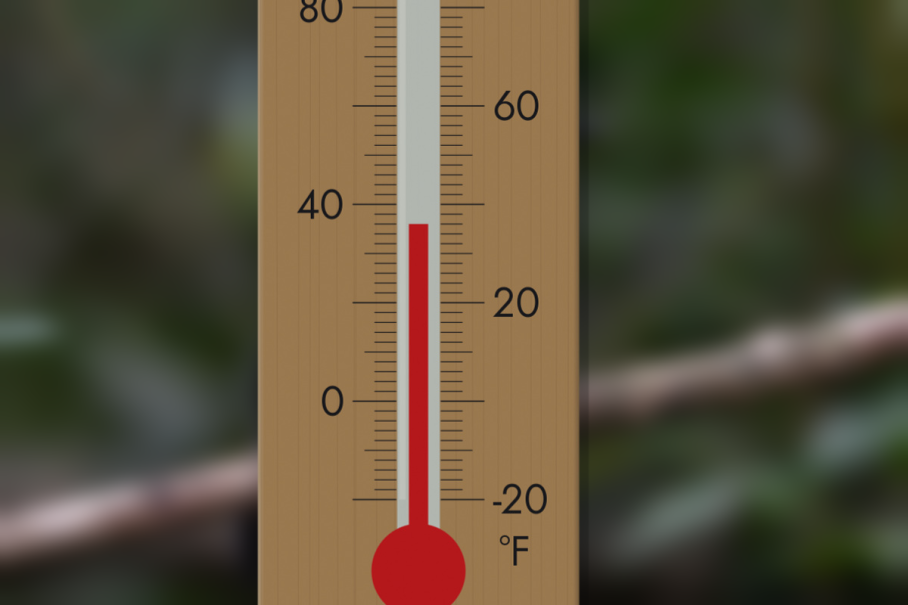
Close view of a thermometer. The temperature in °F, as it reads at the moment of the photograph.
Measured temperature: 36 °F
